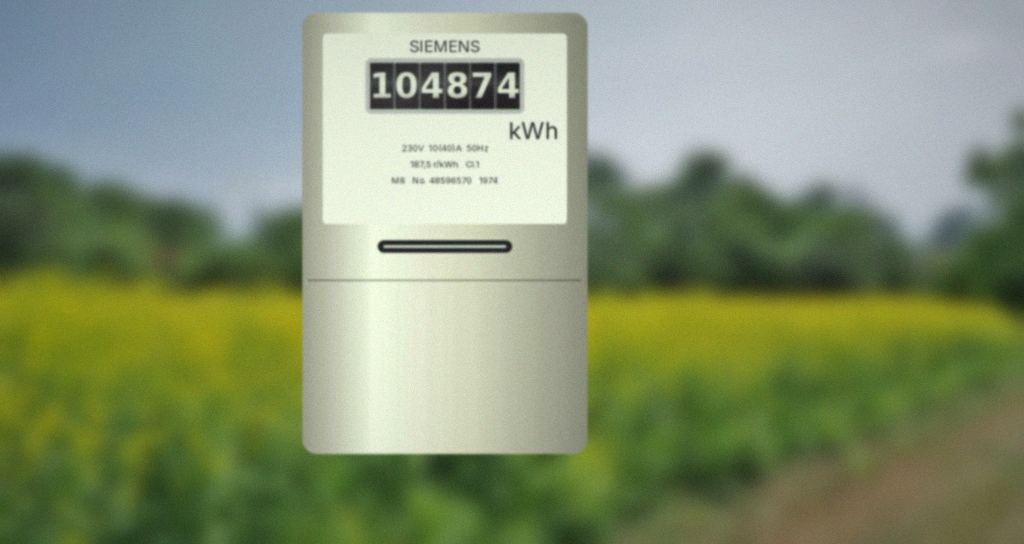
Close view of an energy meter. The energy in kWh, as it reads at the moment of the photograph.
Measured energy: 104874 kWh
